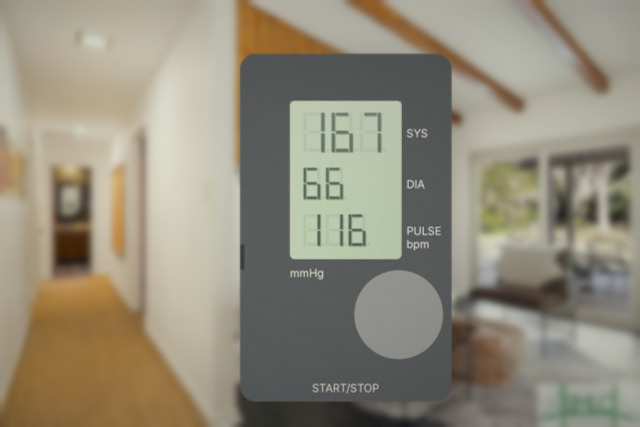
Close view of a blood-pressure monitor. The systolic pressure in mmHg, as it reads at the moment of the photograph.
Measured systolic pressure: 167 mmHg
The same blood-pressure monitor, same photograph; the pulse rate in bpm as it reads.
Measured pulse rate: 116 bpm
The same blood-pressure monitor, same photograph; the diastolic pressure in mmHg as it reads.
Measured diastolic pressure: 66 mmHg
